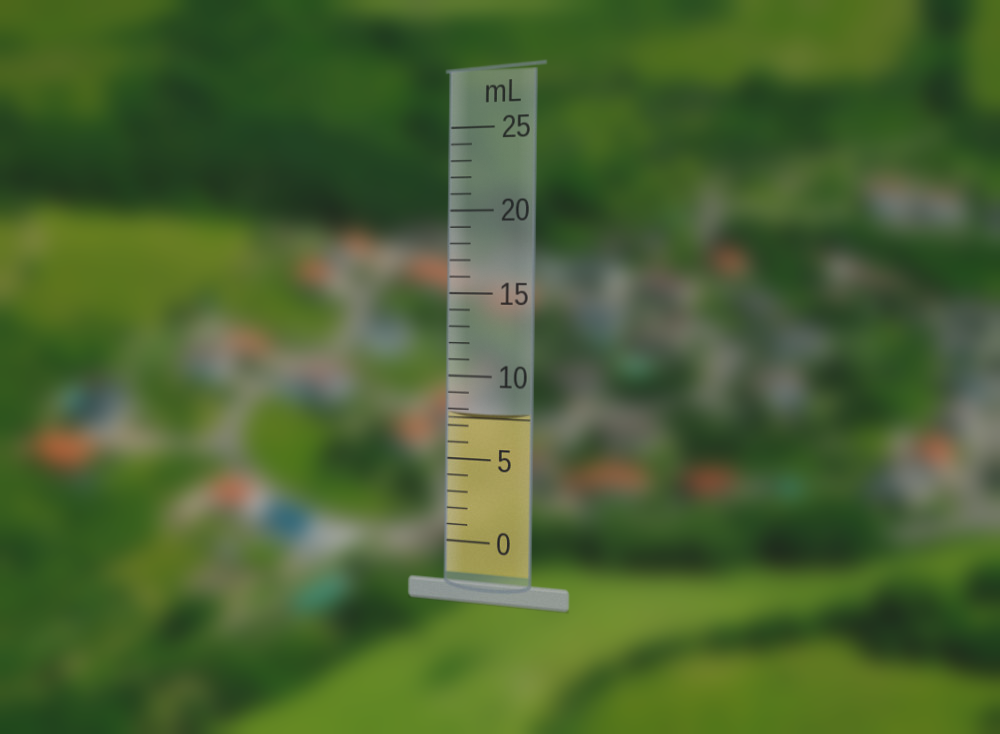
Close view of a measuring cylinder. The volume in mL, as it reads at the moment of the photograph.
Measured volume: 7.5 mL
